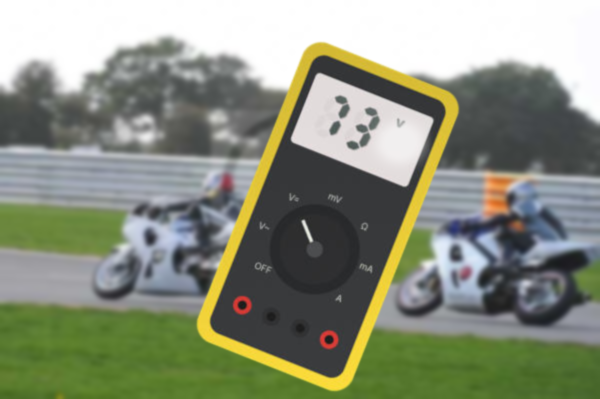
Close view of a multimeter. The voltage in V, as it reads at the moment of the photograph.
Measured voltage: 73 V
